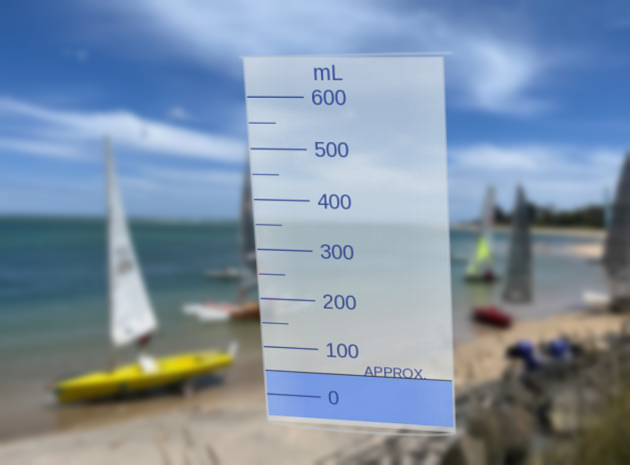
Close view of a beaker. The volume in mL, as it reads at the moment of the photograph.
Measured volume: 50 mL
